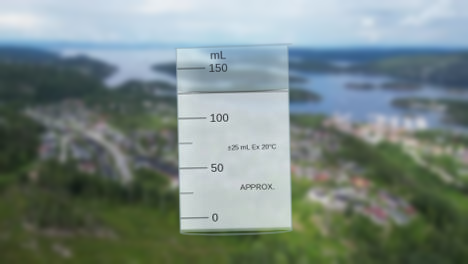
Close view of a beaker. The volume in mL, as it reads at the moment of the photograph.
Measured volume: 125 mL
